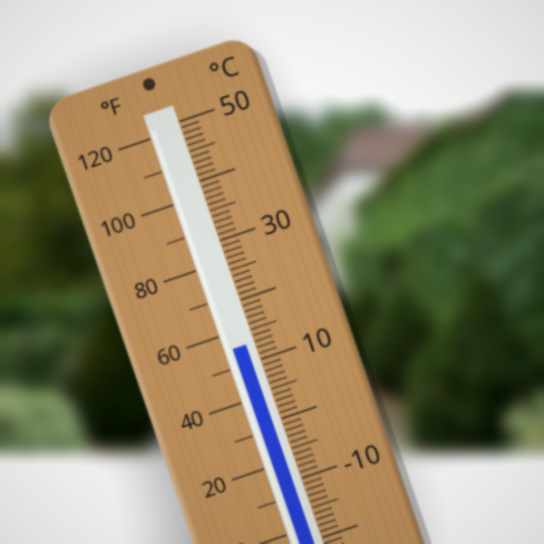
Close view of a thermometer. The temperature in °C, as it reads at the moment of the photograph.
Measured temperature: 13 °C
